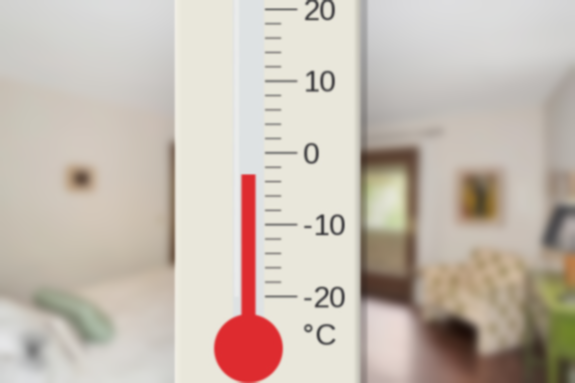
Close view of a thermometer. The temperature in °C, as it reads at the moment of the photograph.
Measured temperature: -3 °C
